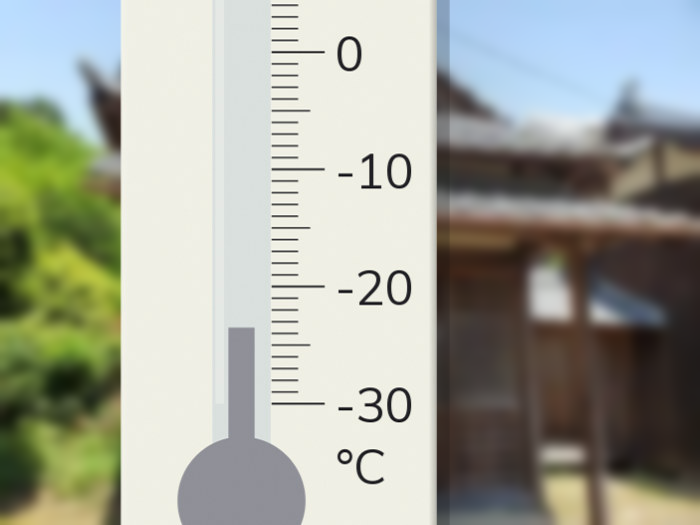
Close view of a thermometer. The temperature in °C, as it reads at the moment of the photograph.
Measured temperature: -23.5 °C
